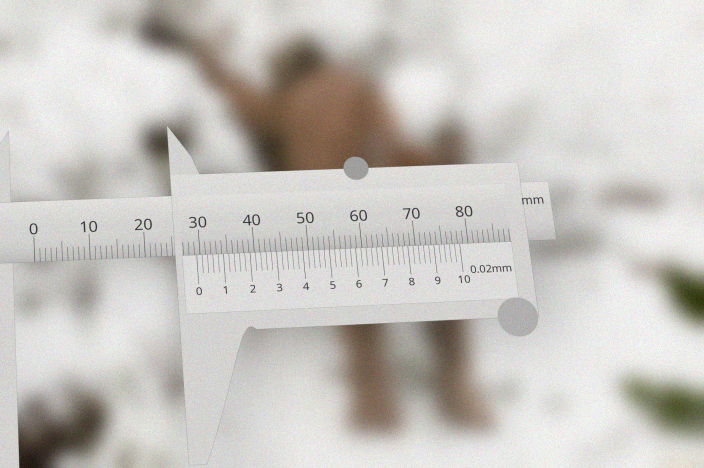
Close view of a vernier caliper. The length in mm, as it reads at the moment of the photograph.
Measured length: 29.4 mm
